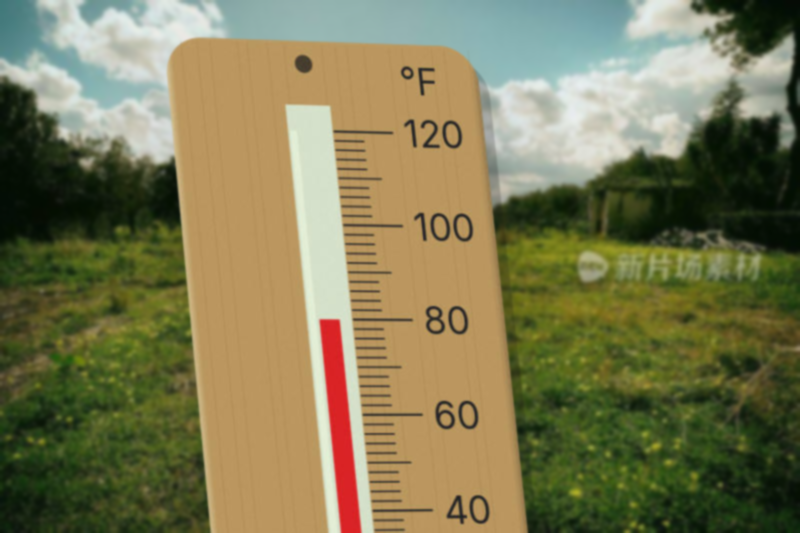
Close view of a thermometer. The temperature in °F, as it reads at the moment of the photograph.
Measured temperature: 80 °F
